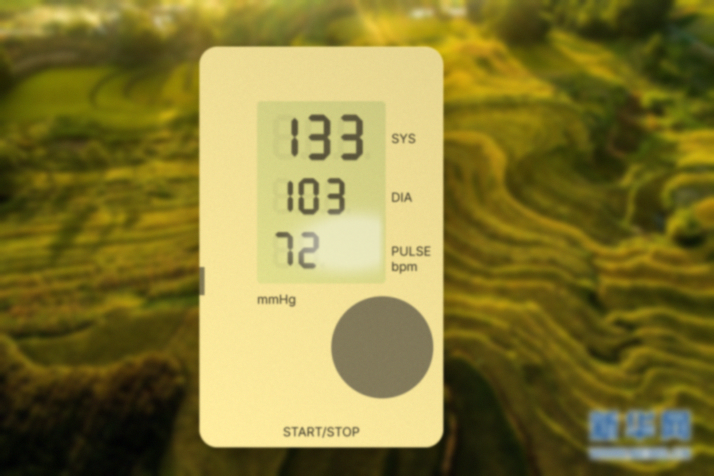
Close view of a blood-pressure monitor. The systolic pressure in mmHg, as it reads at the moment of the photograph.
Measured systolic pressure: 133 mmHg
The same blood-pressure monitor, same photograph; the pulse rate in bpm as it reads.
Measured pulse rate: 72 bpm
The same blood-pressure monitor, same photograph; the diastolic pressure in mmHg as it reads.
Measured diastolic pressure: 103 mmHg
